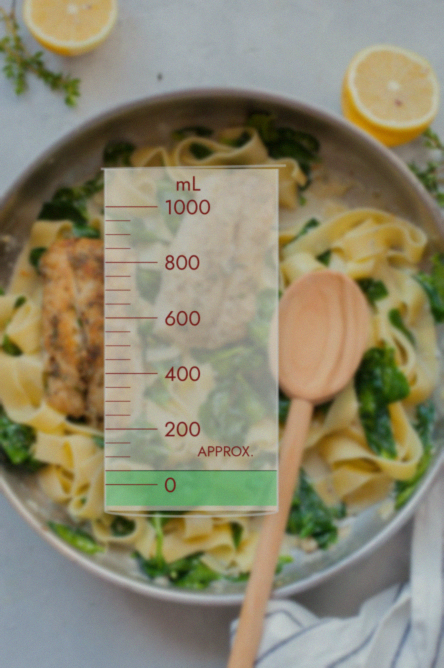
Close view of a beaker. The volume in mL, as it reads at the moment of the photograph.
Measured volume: 50 mL
